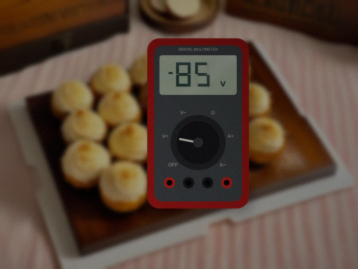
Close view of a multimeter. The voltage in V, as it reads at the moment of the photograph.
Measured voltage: -85 V
